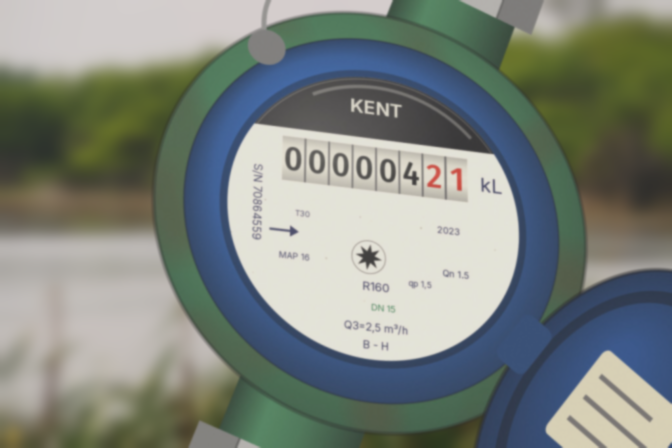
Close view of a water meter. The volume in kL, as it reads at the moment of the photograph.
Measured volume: 4.21 kL
